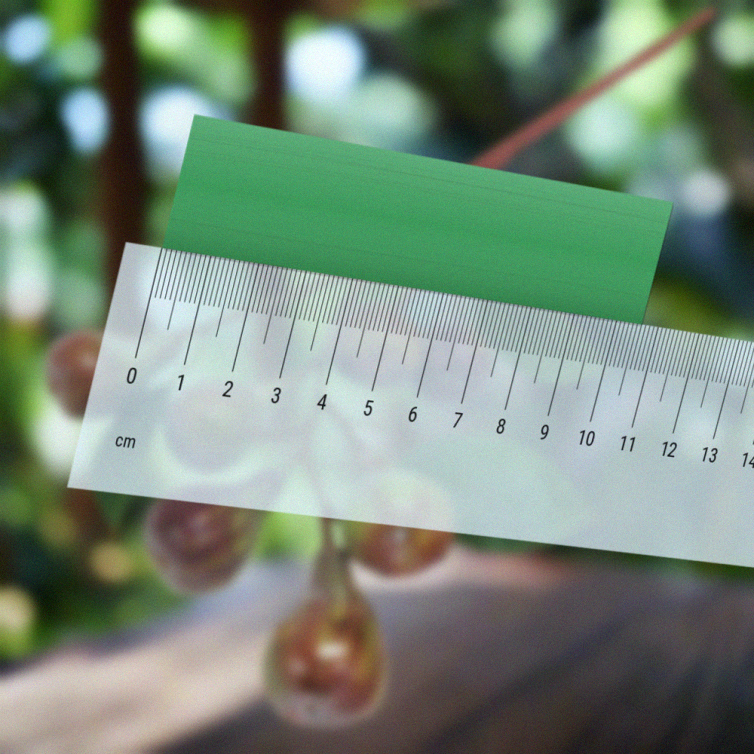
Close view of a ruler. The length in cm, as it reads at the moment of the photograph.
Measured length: 10.6 cm
